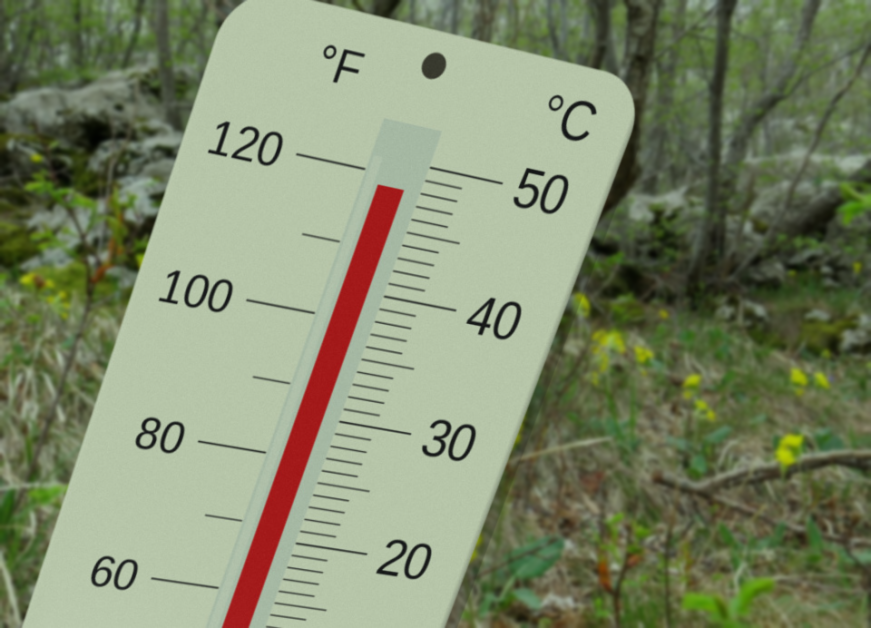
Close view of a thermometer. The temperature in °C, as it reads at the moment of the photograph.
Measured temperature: 48 °C
